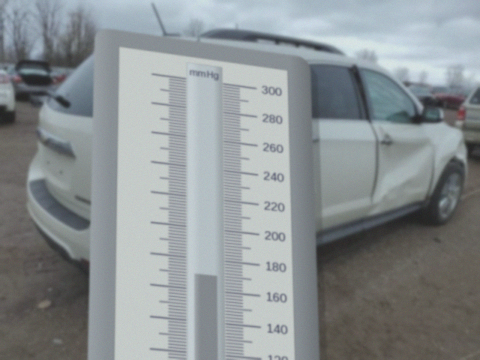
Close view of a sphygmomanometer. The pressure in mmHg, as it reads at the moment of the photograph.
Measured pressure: 170 mmHg
